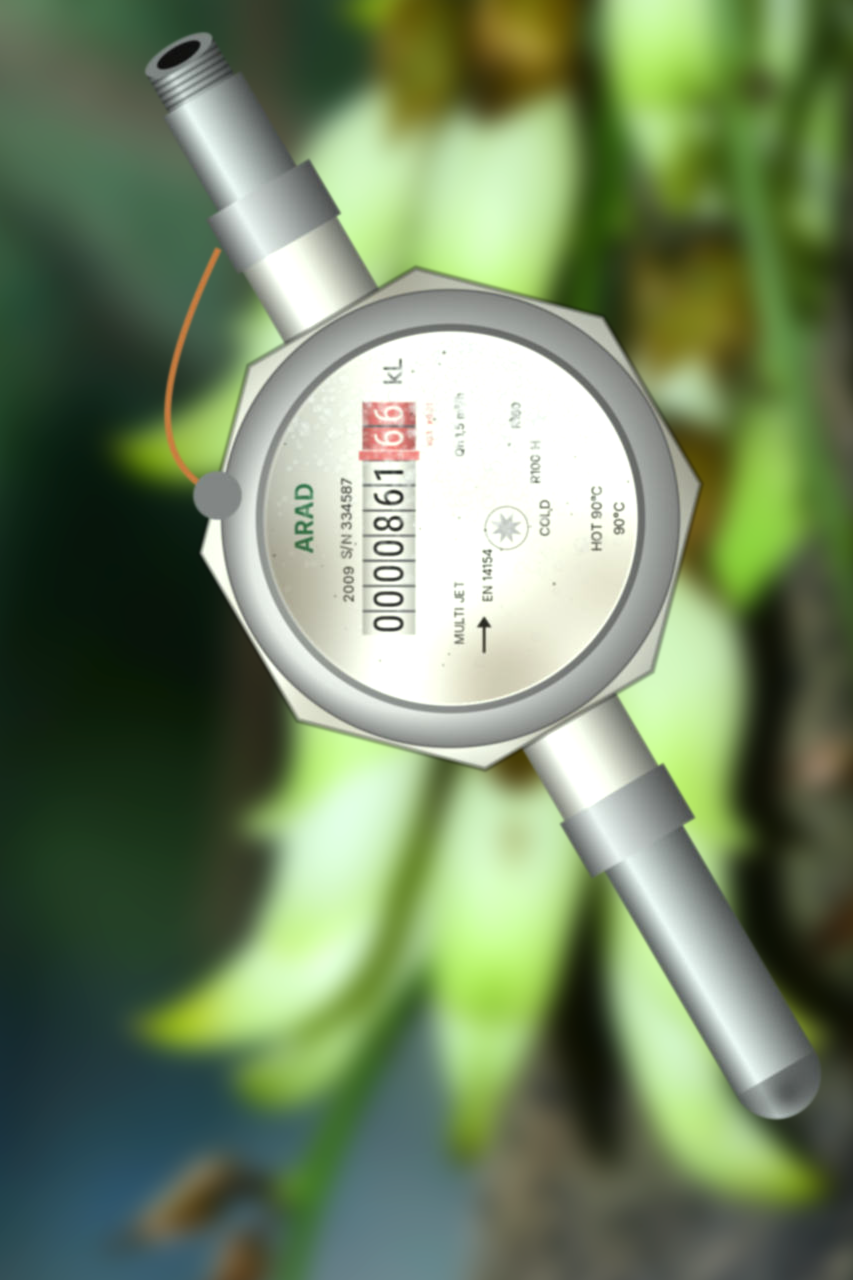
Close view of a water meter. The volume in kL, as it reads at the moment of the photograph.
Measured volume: 861.66 kL
